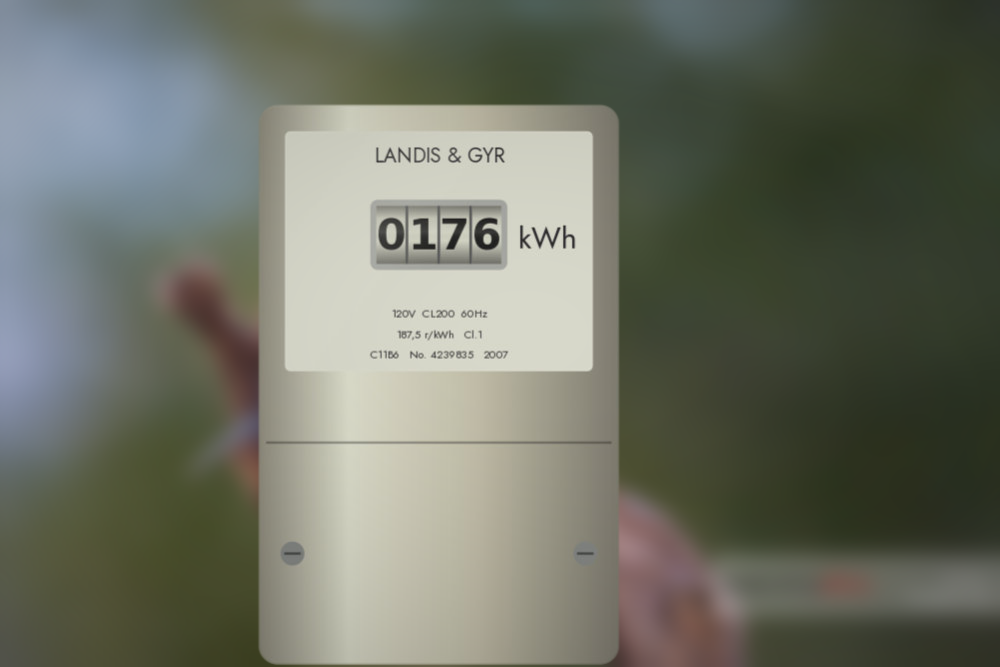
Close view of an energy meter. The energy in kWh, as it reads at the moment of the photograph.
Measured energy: 176 kWh
